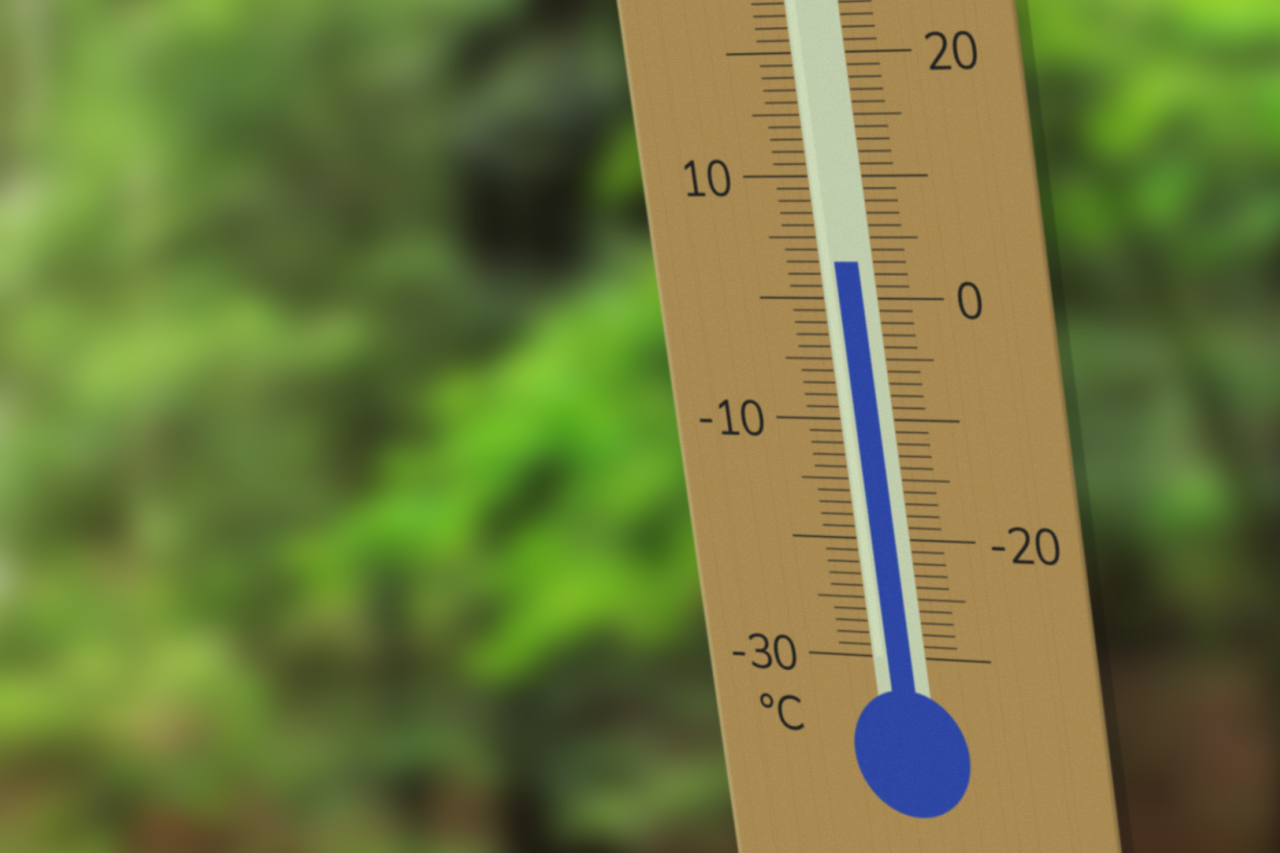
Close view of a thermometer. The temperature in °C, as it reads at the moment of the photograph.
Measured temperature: 3 °C
